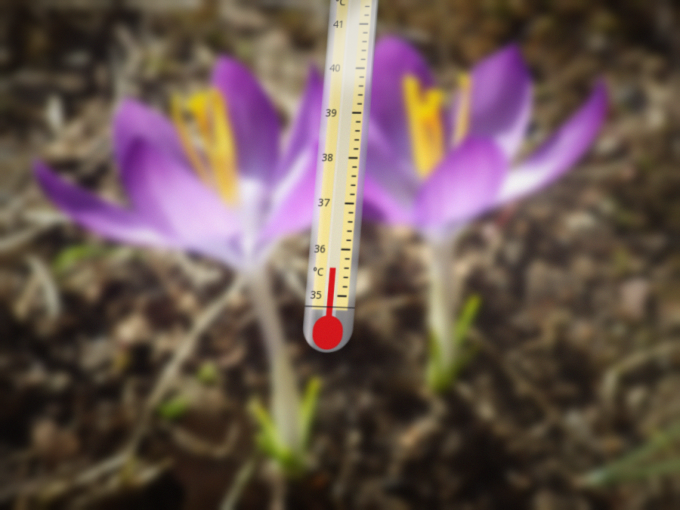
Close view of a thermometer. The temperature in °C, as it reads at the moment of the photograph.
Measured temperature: 35.6 °C
